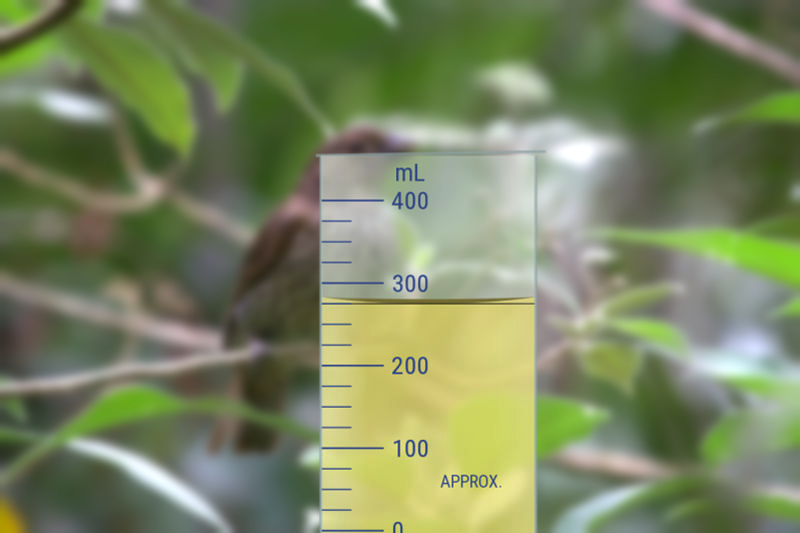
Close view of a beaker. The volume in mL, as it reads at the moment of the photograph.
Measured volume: 275 mL
